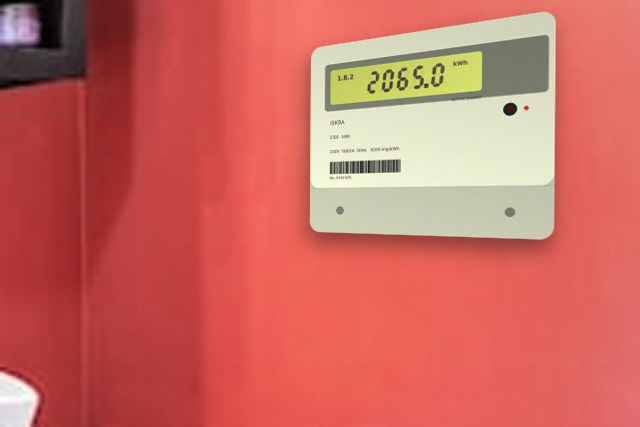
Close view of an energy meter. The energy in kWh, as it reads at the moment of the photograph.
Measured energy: 2065.0 kWh
